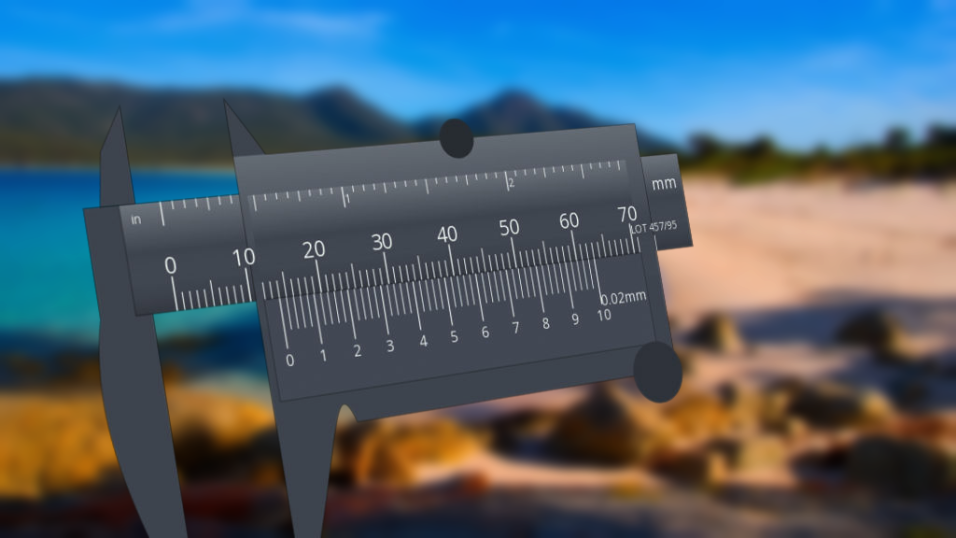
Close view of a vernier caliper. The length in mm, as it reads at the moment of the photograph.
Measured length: 14.0 mm
